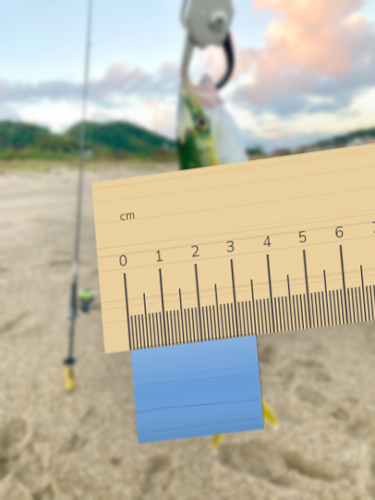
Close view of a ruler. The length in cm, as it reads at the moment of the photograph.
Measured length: 3.5 cm
